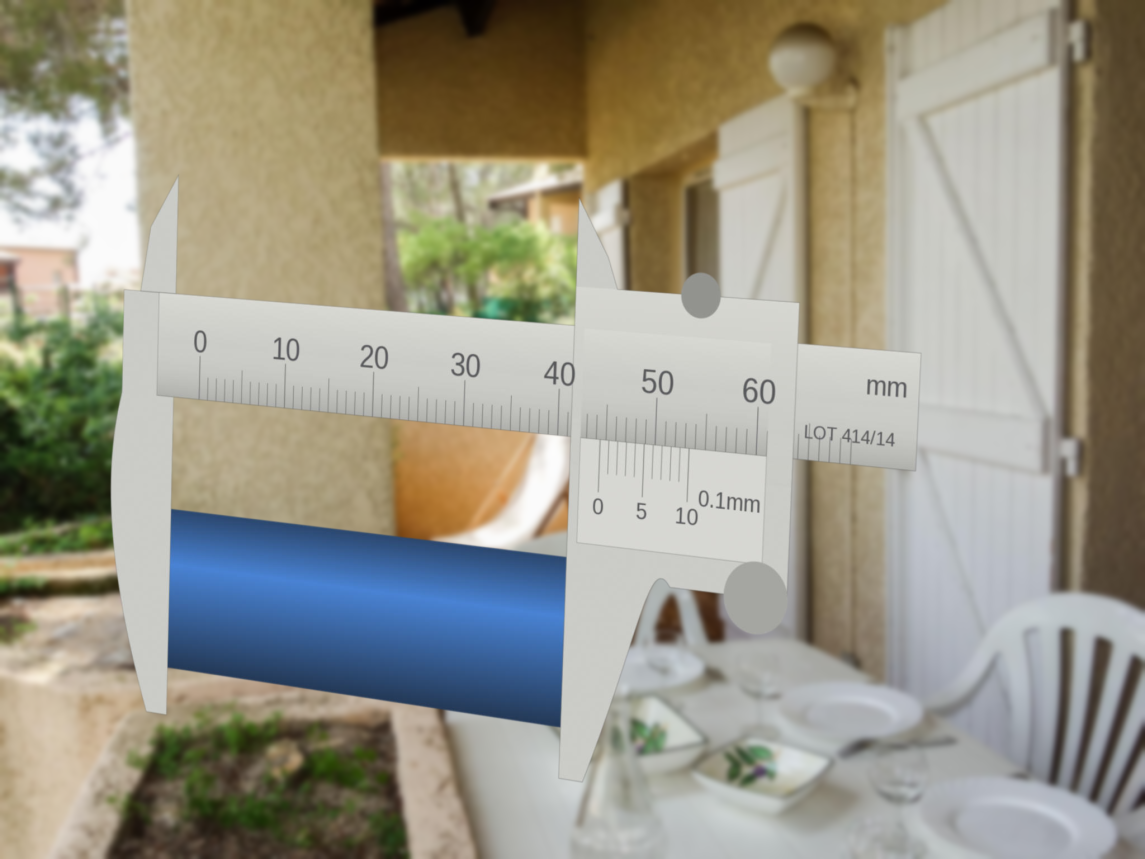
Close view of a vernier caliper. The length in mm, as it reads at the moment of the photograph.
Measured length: 44.4 mm
